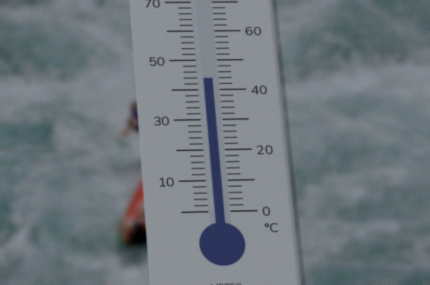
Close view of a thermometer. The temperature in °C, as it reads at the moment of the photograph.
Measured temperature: 44 °C
